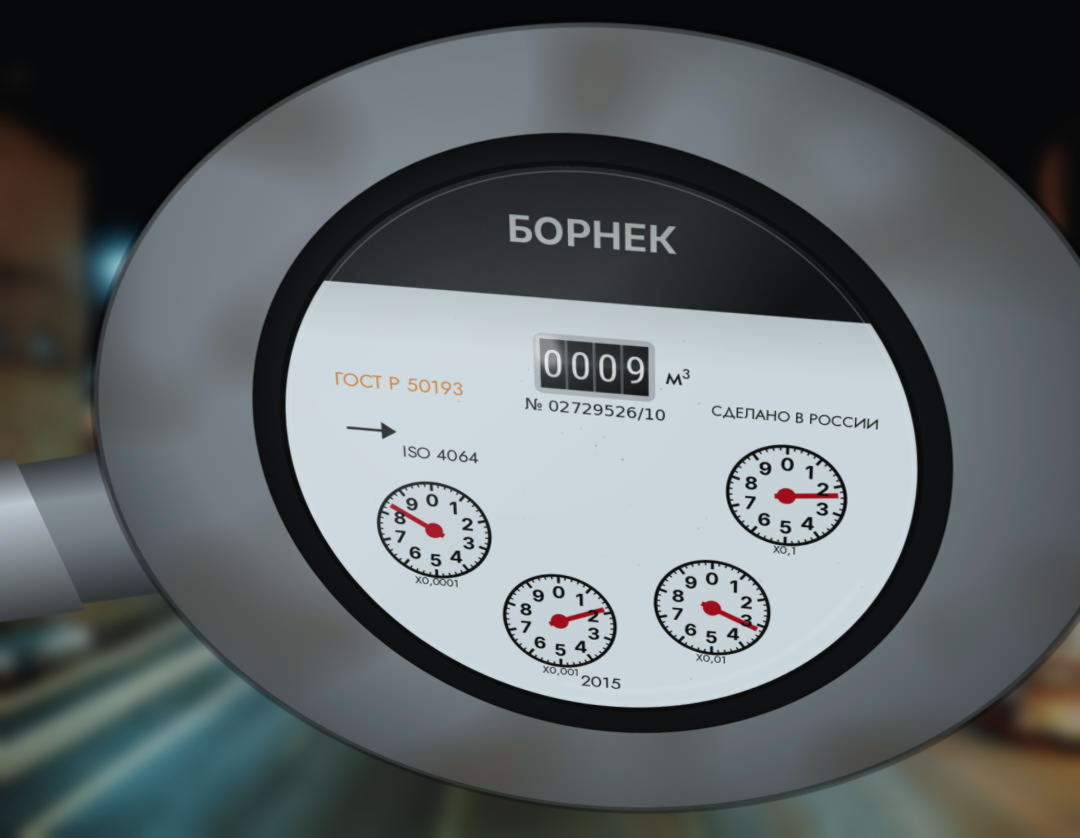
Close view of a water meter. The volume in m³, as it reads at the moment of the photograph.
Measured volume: 9.2318 m³
